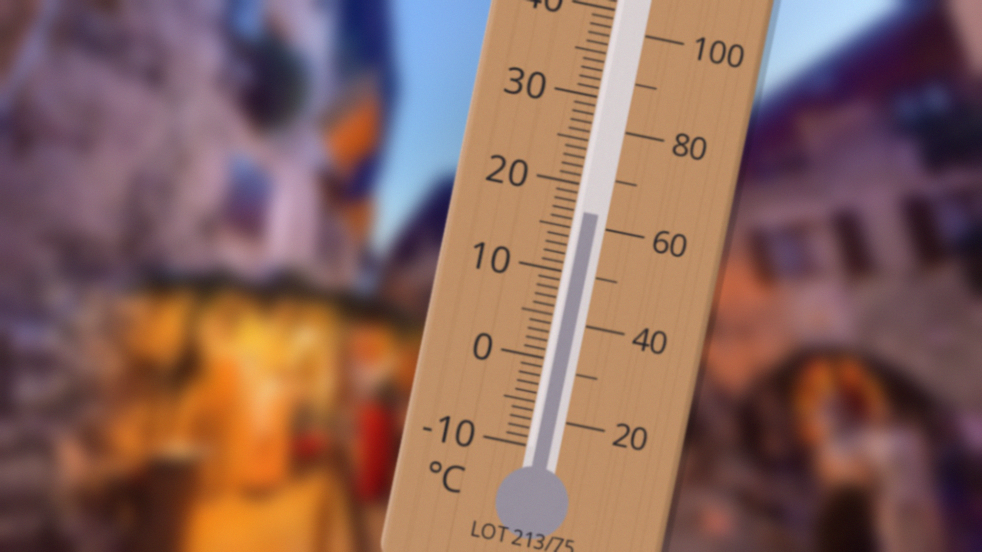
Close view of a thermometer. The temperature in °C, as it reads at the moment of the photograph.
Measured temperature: 17 °C
